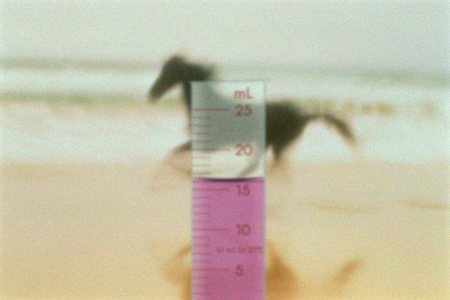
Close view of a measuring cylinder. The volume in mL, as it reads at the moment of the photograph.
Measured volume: 16 mL
